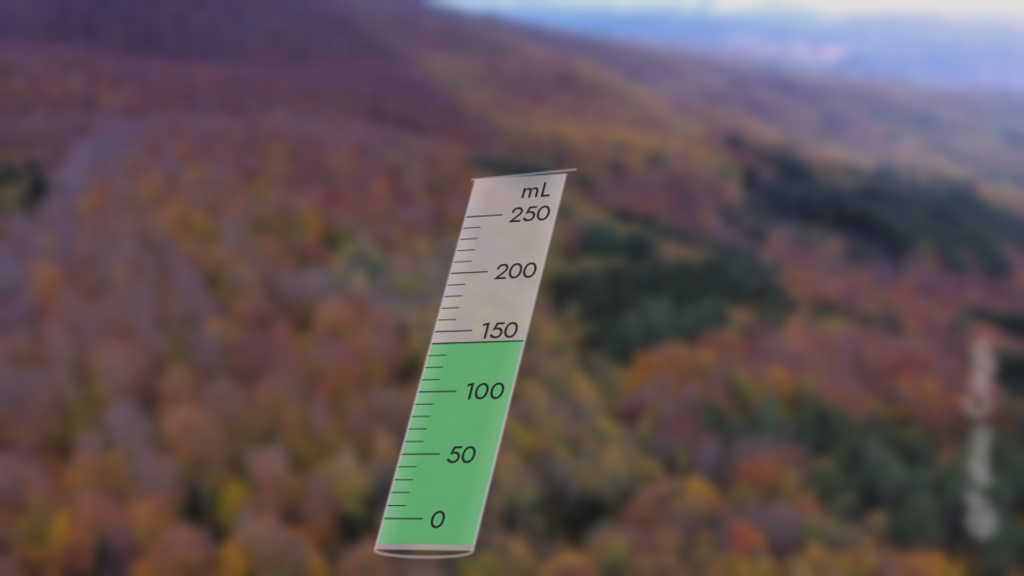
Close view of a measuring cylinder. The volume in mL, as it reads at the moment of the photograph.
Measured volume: 140 mL
